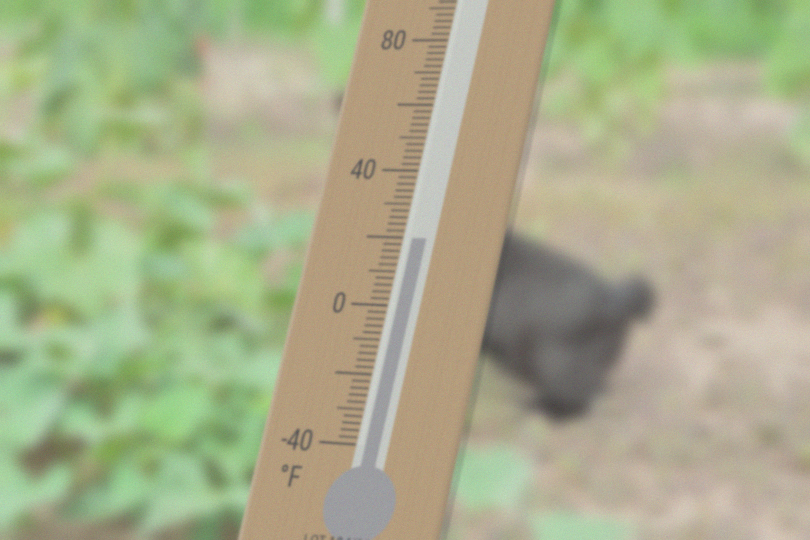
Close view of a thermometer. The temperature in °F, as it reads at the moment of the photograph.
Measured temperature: 20 °F
